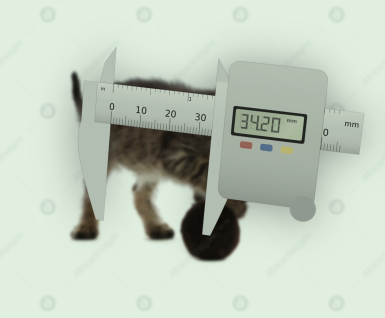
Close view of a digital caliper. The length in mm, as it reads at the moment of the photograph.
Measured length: 34.20 mm
